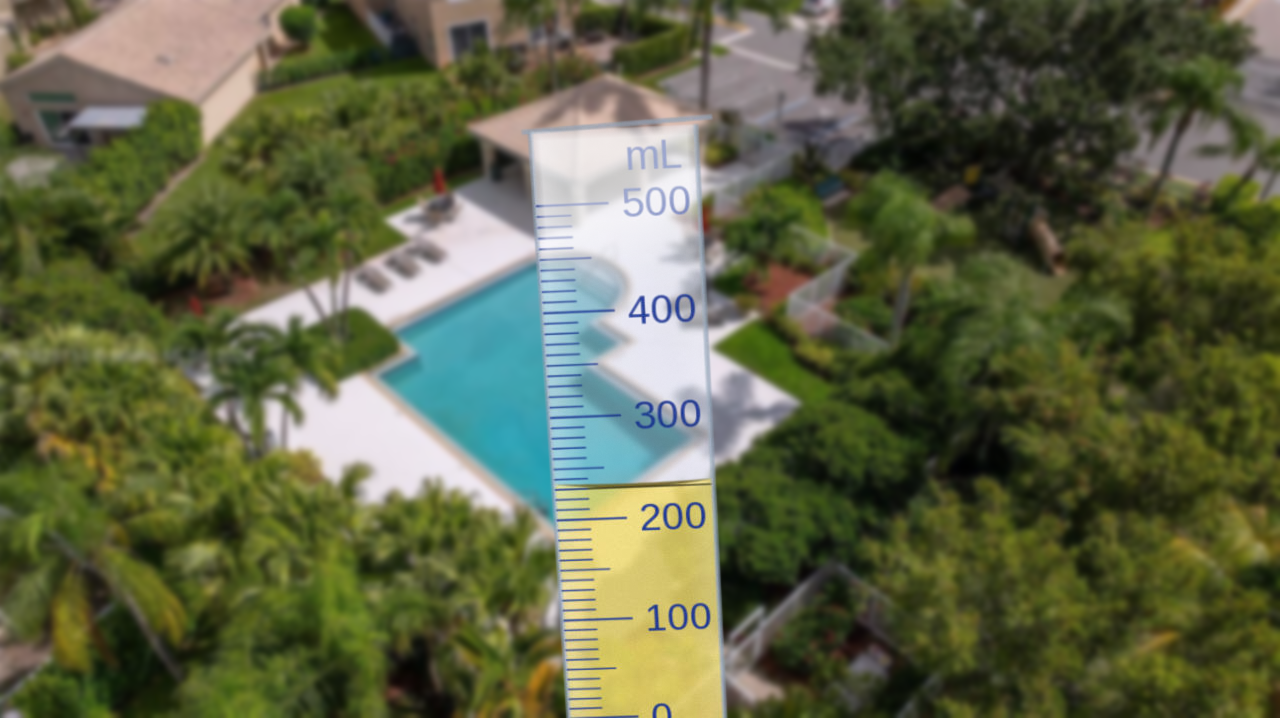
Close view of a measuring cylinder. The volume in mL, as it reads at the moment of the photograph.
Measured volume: 230 mL
